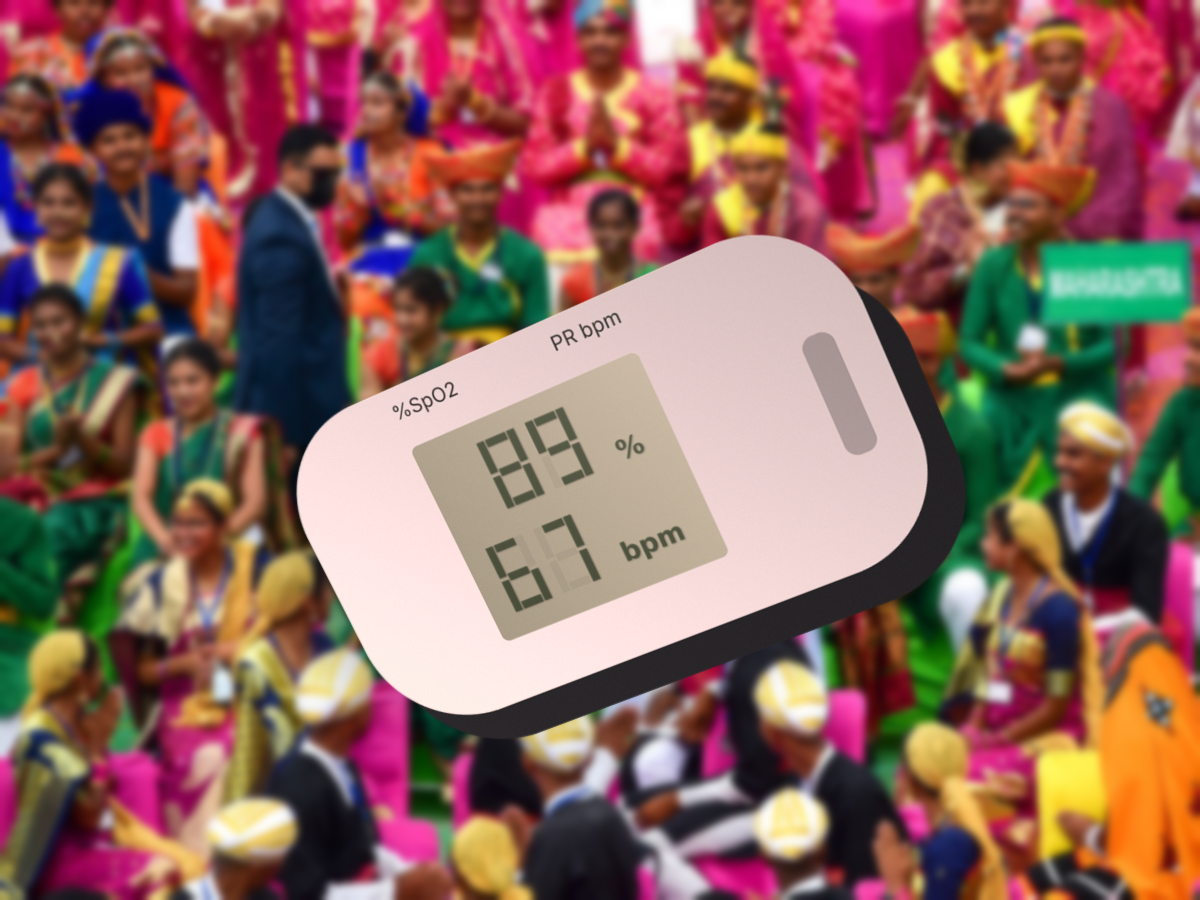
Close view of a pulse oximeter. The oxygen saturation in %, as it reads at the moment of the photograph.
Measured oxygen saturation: 89 %
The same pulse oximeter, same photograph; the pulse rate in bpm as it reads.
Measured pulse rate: 67 bpm
